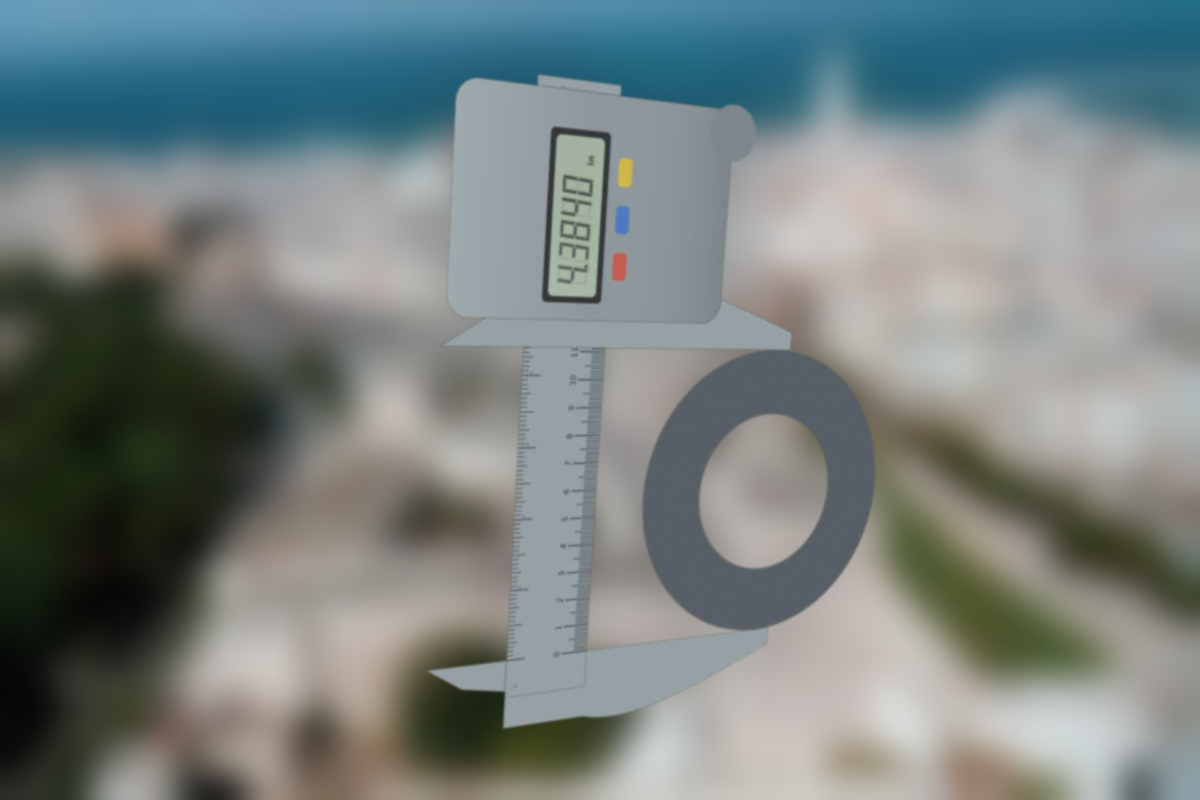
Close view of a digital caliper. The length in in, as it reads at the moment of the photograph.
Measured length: 4.3840 in
